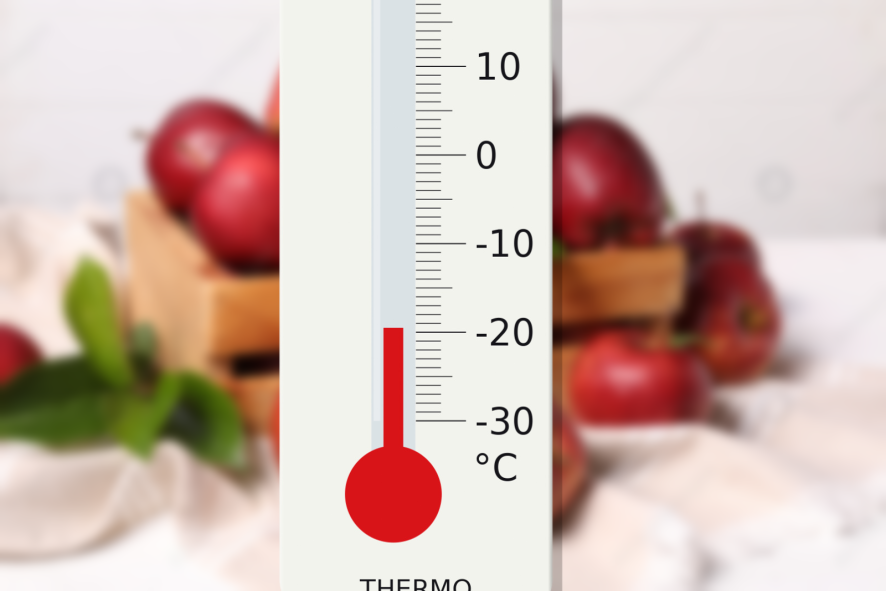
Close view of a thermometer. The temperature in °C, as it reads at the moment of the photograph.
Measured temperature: -19.5 °C
